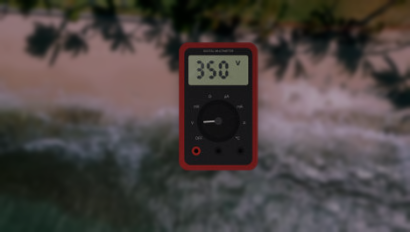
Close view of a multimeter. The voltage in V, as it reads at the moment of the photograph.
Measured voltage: 350 V
